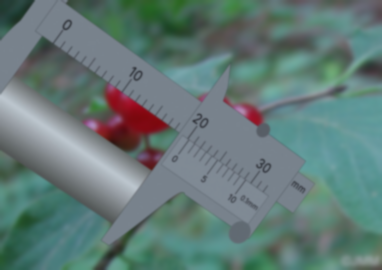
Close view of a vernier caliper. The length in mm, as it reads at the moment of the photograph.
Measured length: 20.2 mm
